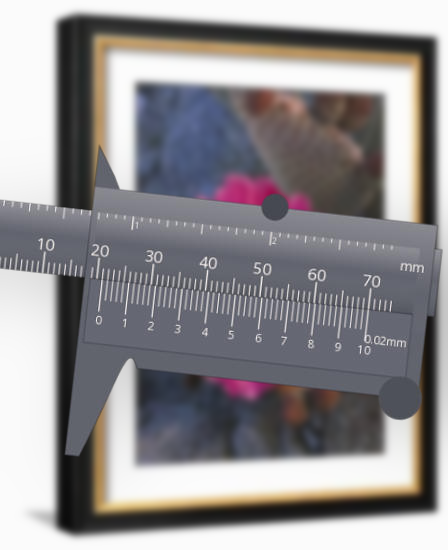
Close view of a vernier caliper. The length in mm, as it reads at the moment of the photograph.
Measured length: 21.0 mm
